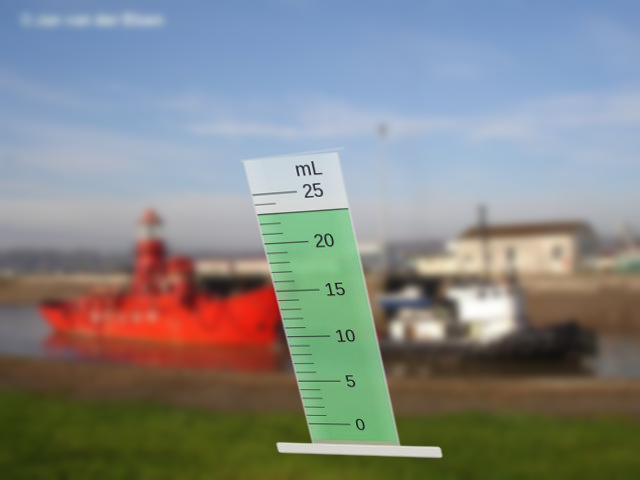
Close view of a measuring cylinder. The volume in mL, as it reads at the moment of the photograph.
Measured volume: 23 mL
